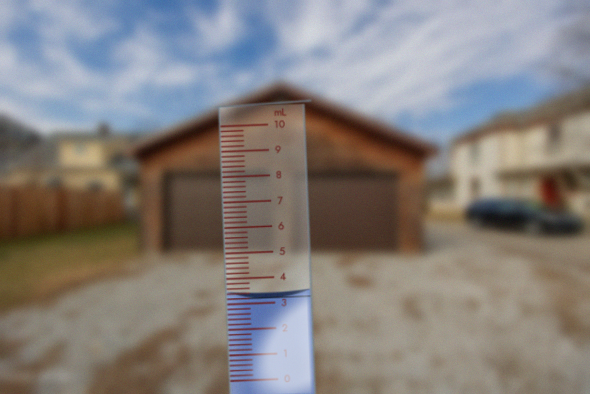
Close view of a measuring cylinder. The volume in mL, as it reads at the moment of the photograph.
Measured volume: 3.2 mL
